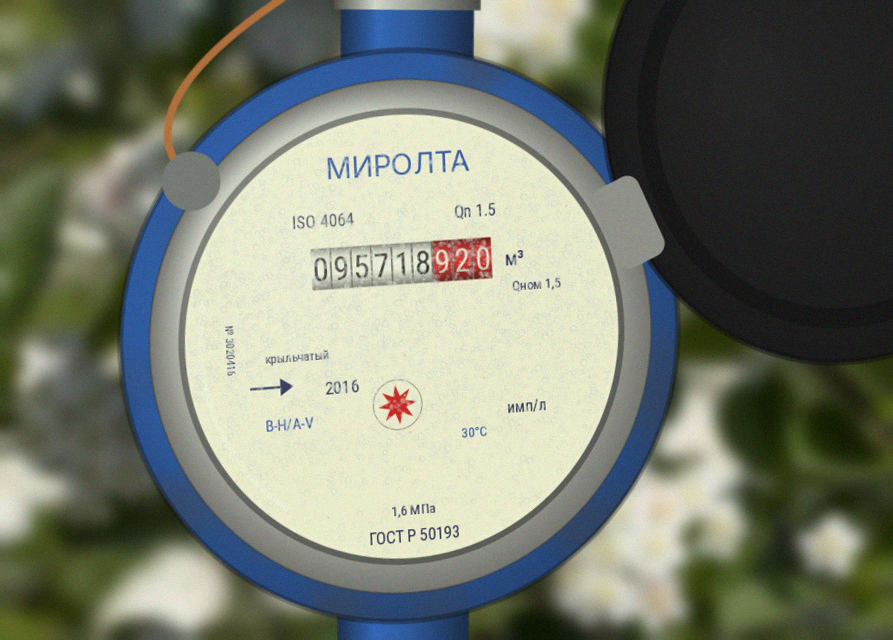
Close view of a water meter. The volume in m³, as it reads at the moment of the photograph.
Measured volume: 95718.920 m³
